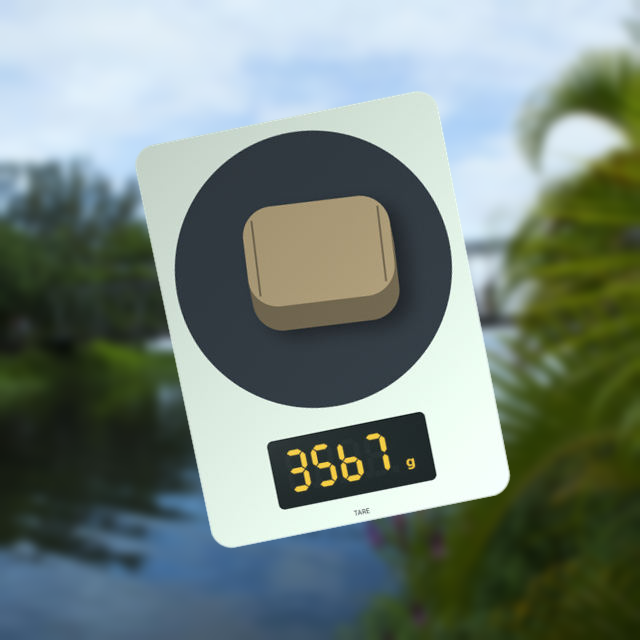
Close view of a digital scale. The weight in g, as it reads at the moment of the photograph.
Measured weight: 3567 g
